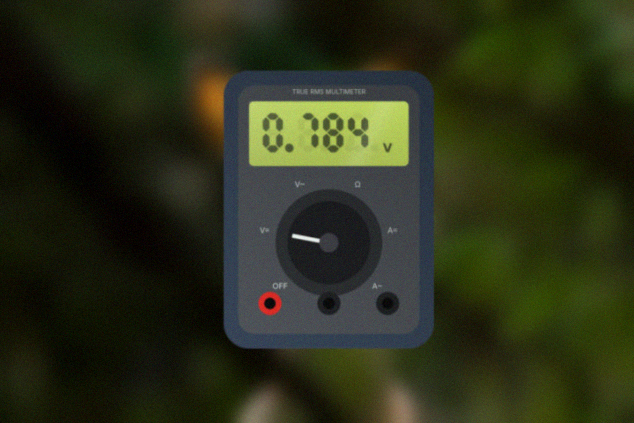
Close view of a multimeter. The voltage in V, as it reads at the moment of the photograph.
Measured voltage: 0.784 V
